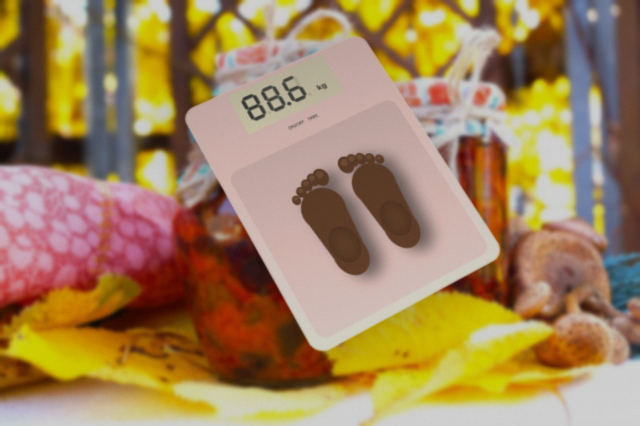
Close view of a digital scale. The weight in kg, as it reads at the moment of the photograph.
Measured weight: 88.6 kg
